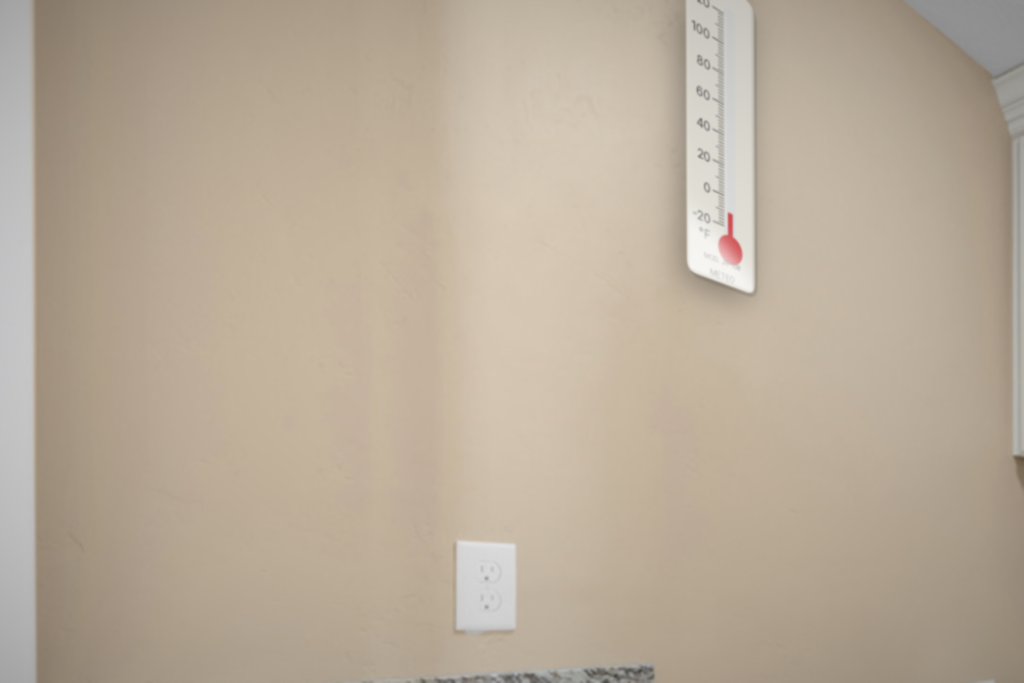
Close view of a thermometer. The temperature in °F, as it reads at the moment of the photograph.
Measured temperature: -10 °F
